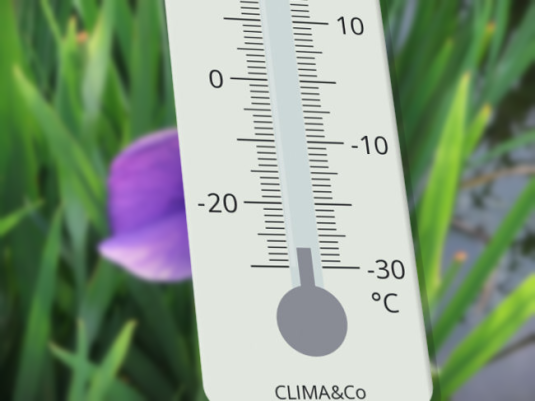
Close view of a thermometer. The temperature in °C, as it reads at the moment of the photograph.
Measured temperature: -27 °C
